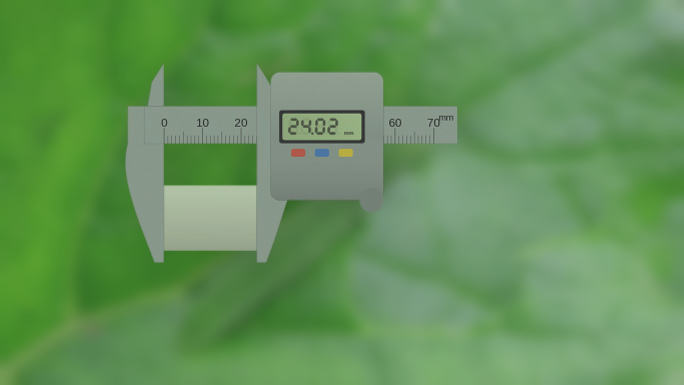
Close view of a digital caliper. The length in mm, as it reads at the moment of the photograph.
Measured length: 24.02 mm
